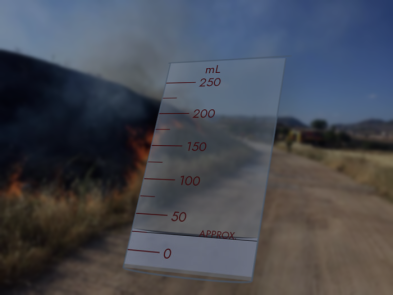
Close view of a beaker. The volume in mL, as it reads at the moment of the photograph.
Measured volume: 25 mL
